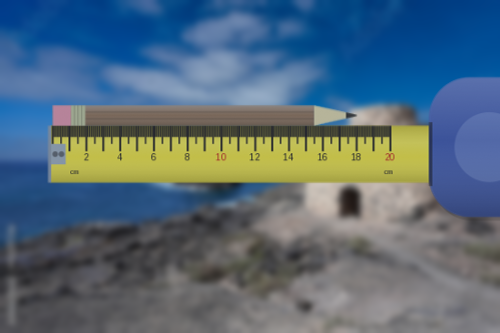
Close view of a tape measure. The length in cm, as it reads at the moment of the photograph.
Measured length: 18 cm
